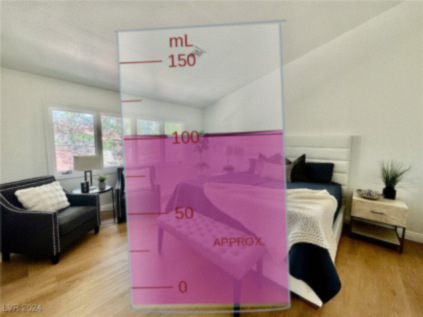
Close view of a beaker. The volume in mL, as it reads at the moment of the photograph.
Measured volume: 100 mL
